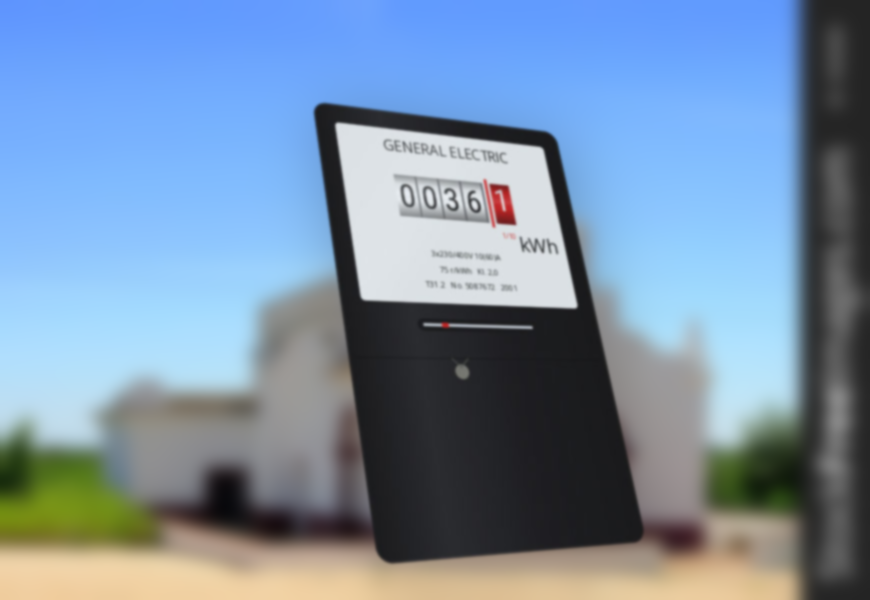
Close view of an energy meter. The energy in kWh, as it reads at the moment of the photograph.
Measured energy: 36.1 kWh
